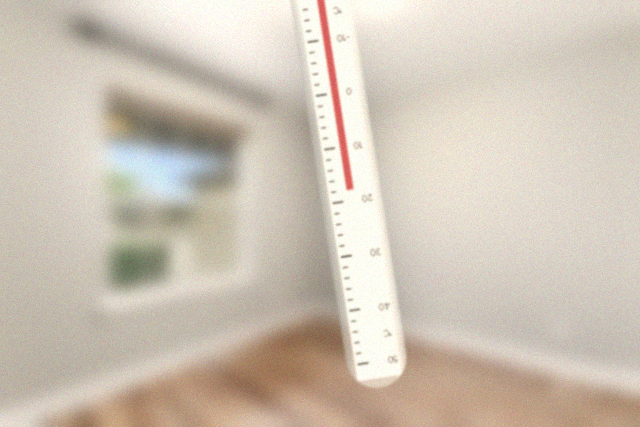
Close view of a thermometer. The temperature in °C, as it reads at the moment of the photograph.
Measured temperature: 18 °C
